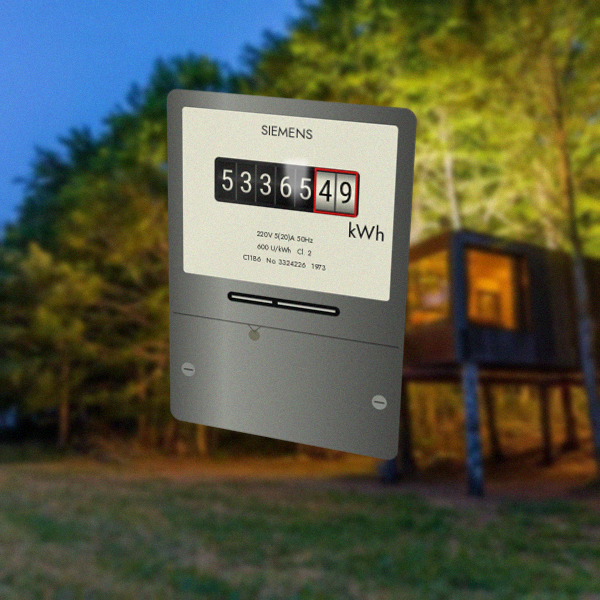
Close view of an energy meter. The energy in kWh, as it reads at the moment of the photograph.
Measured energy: 53365.49 kWh
